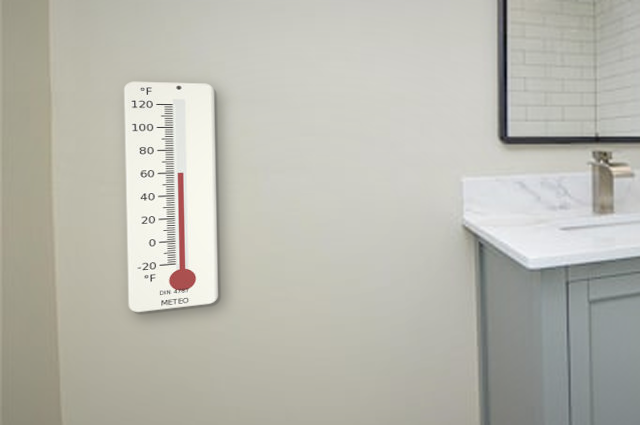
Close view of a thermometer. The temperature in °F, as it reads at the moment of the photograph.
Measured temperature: 60 °F
